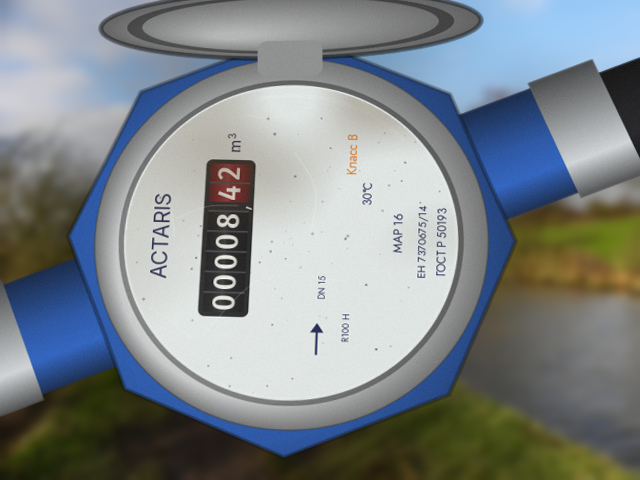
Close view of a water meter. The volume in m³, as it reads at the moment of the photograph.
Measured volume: 8.42 m³
